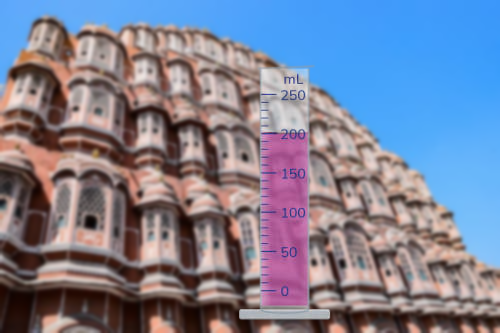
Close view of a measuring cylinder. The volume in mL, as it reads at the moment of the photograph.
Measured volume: 200 mL
